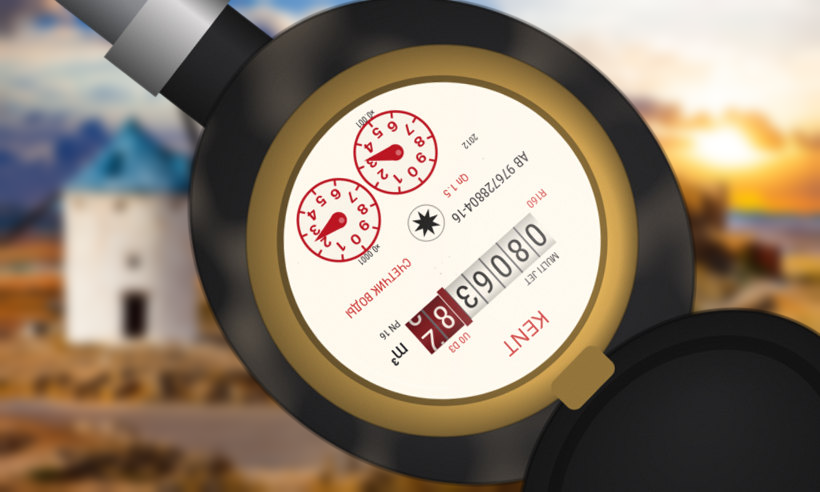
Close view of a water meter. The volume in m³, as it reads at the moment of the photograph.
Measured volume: 8063.8232 m³
